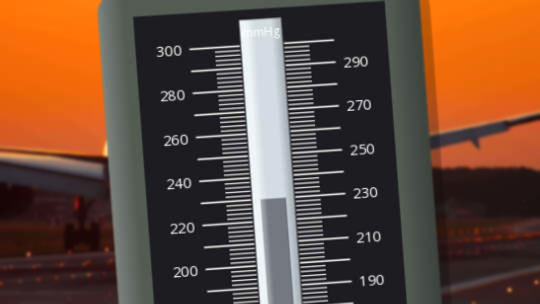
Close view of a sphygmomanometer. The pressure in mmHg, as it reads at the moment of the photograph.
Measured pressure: 230 mmHg
